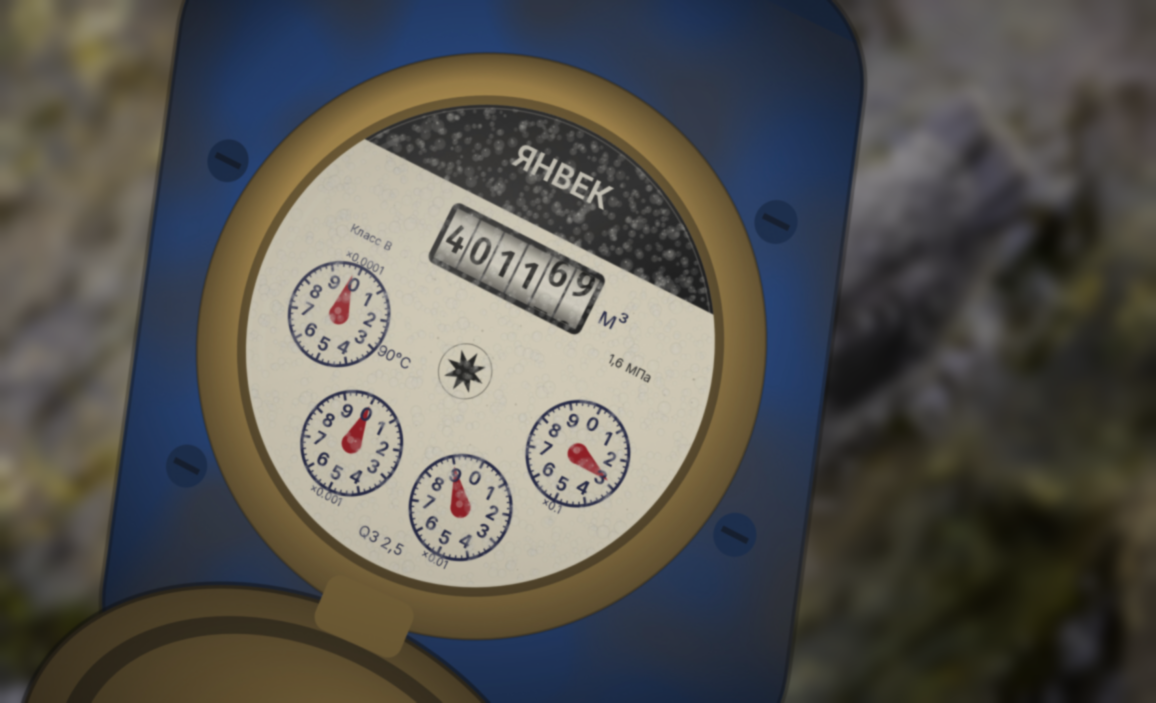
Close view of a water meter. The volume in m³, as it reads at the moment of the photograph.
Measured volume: 401169.2899 m³
